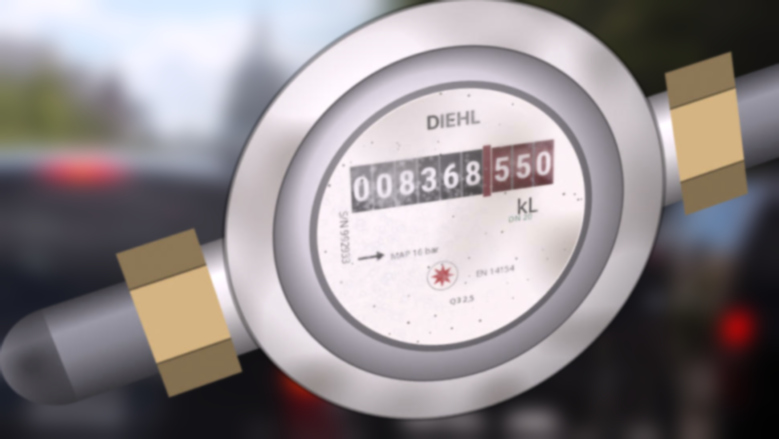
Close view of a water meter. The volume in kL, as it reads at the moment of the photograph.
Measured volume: 8368.550 kL
